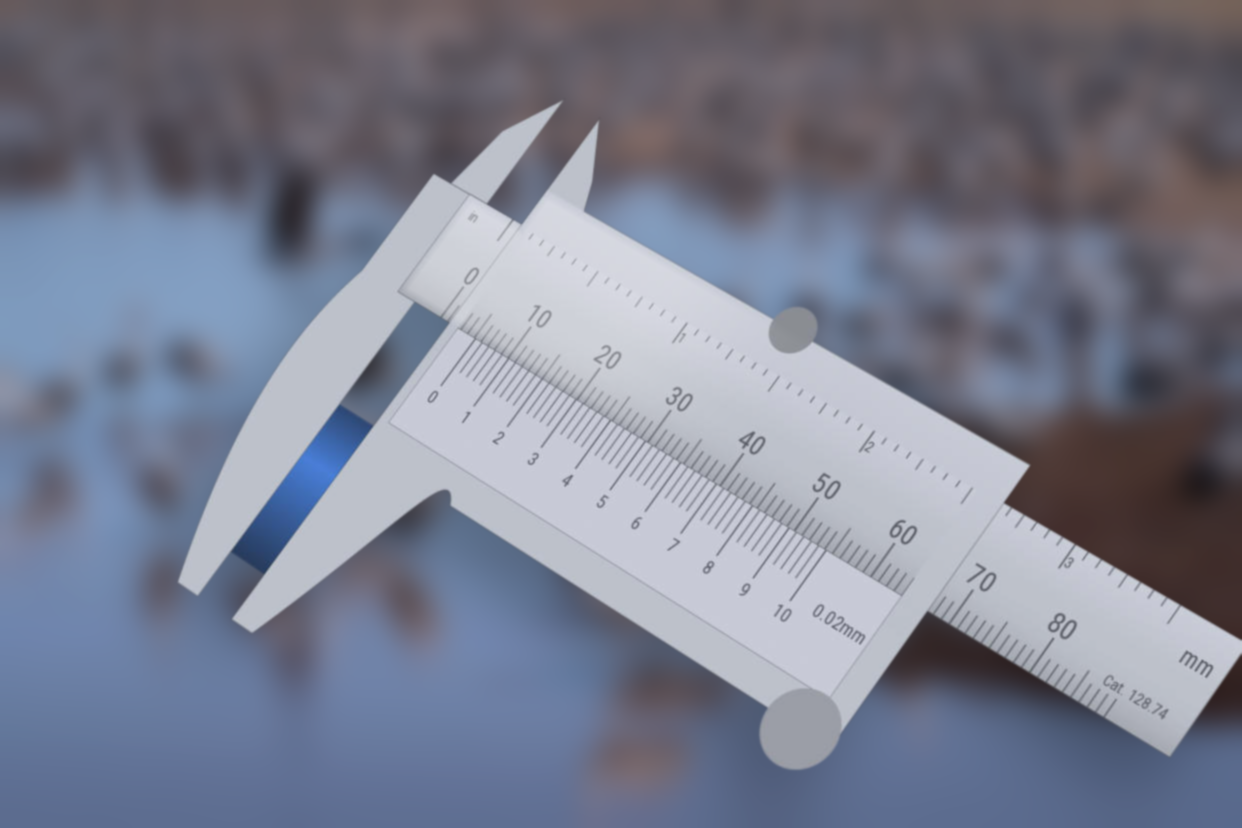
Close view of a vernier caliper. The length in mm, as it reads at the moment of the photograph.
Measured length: 5.2 mm
